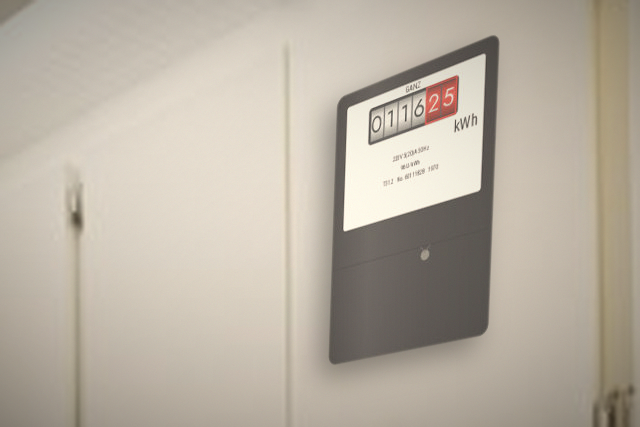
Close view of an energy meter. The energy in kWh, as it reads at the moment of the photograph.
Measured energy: 116.25 kWh
